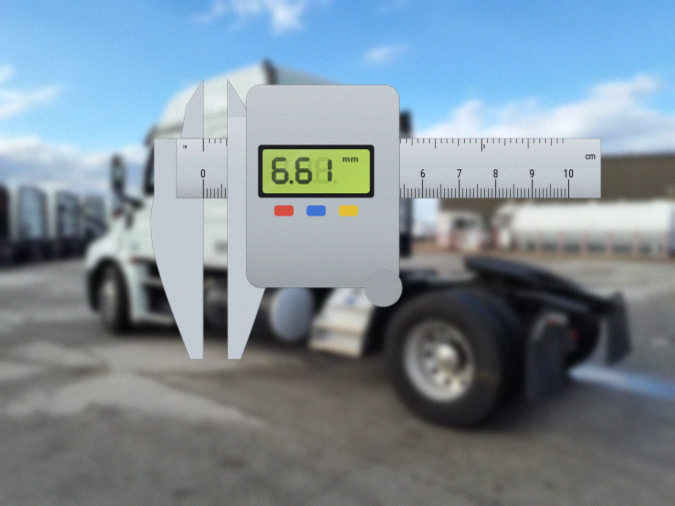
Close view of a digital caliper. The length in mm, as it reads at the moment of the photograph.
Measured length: 6.61 mm
